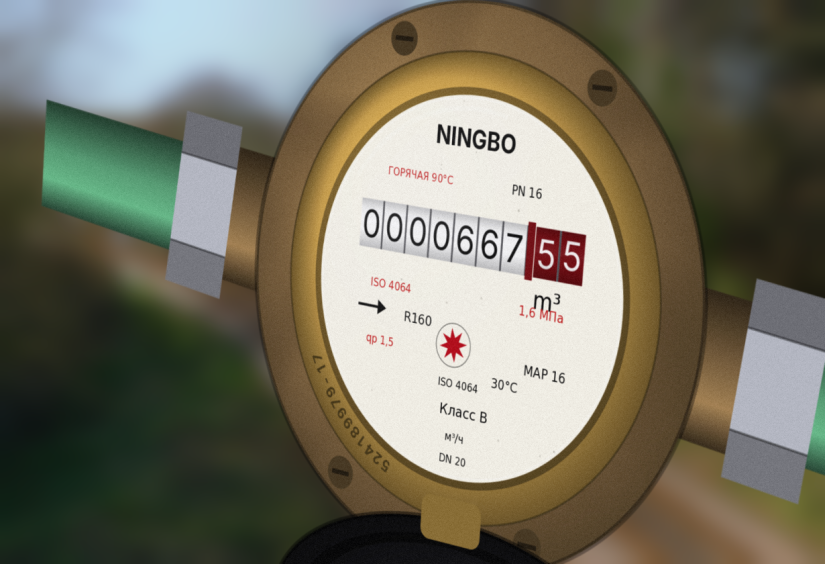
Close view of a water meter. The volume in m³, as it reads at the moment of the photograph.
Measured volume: 667.55 m³
